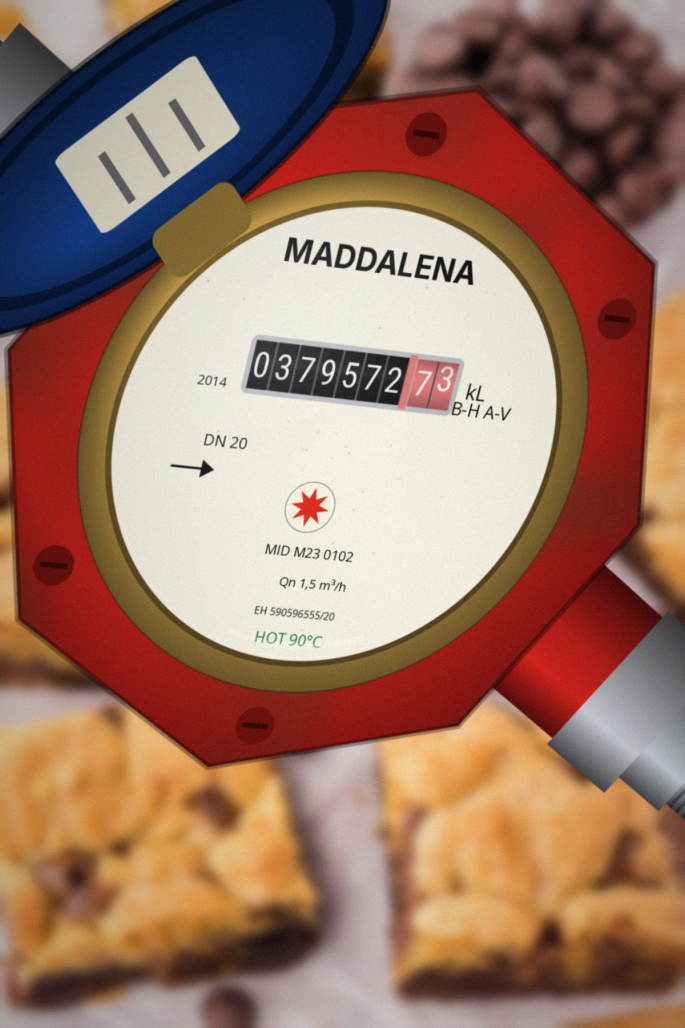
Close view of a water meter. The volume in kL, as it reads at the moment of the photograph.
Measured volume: 379572.73 kL
